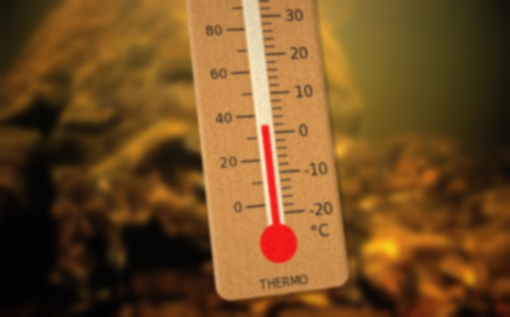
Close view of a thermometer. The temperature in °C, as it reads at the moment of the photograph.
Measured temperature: 2 °C
